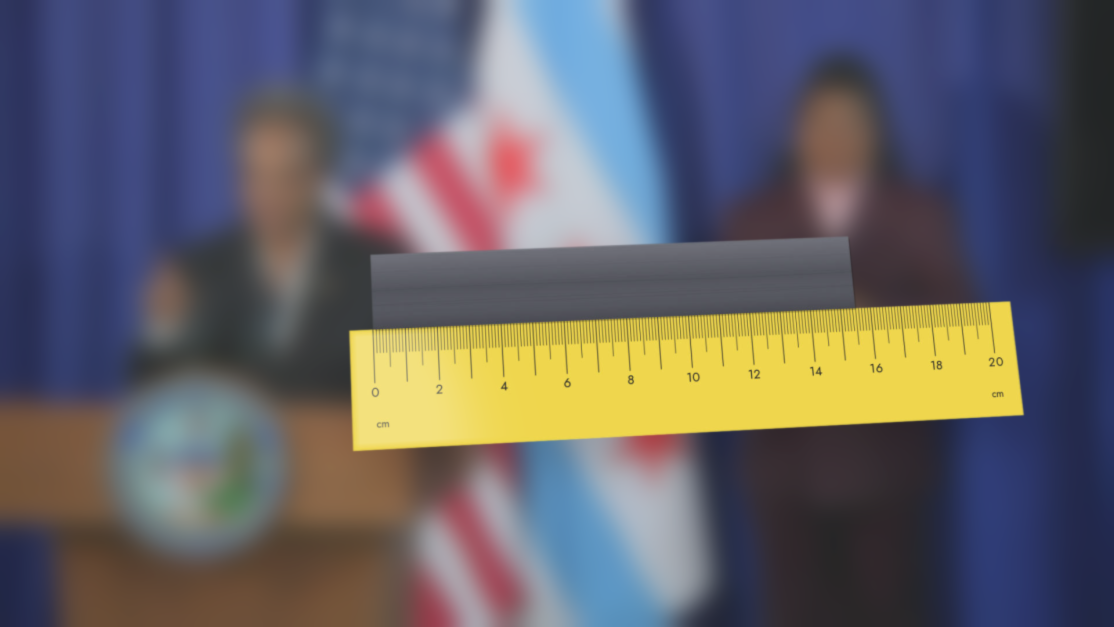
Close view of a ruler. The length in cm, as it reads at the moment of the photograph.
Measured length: 15.5 cm
